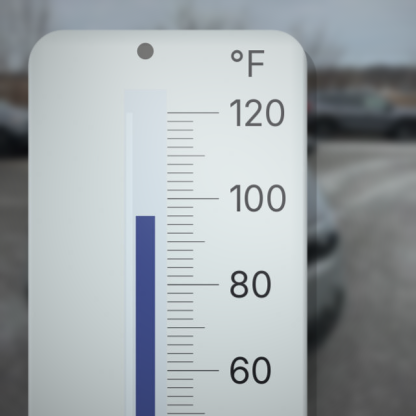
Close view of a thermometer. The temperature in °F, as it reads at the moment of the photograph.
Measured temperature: 96 °F
